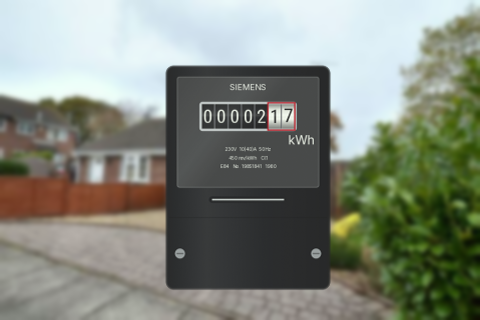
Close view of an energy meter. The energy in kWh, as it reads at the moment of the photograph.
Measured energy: 2.17 kWh
